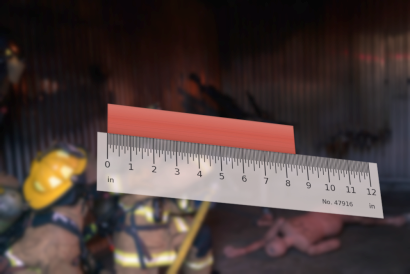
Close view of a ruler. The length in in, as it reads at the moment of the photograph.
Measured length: 8.5 in
